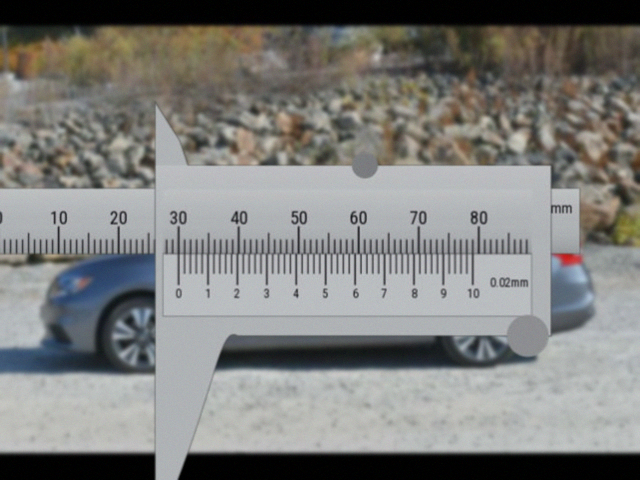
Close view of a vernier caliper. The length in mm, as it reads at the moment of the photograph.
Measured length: 30.0 mm
